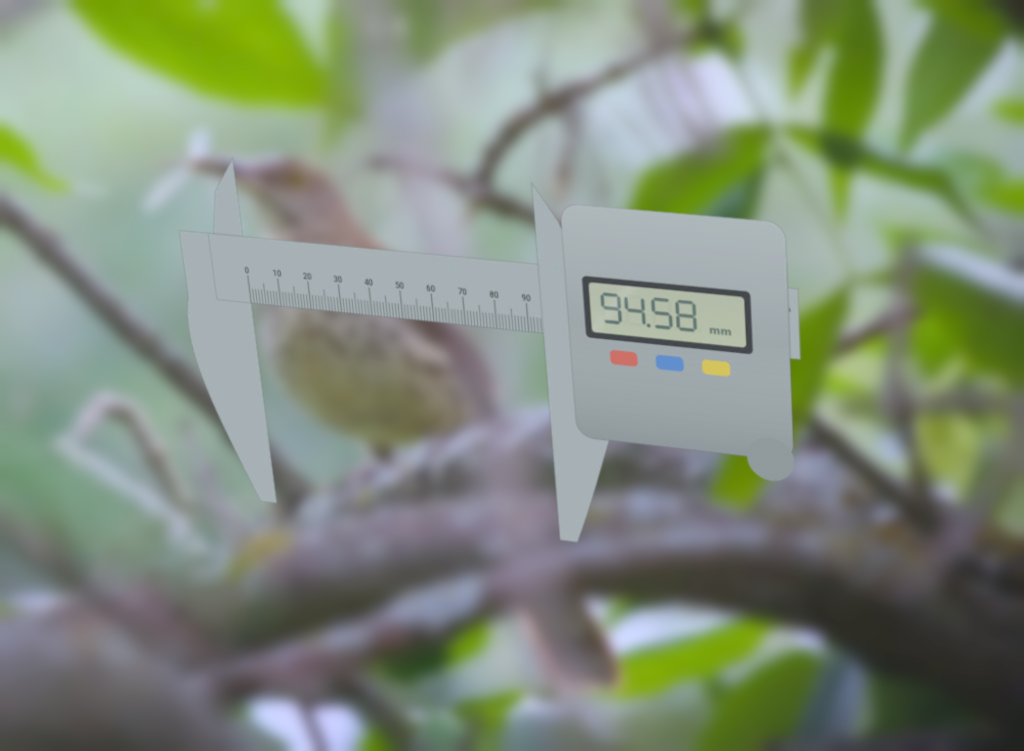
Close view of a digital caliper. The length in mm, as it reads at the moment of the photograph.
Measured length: 94.58 mm
